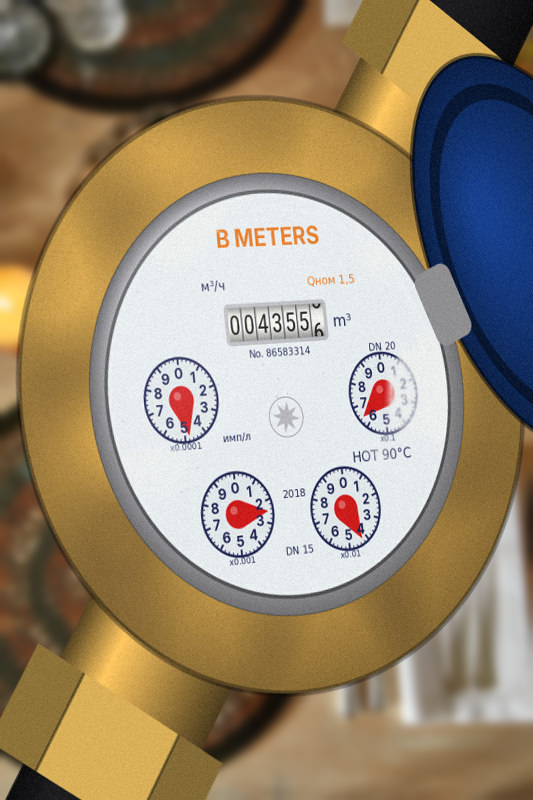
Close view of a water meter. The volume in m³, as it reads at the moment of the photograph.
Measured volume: 43555.6424 m³
